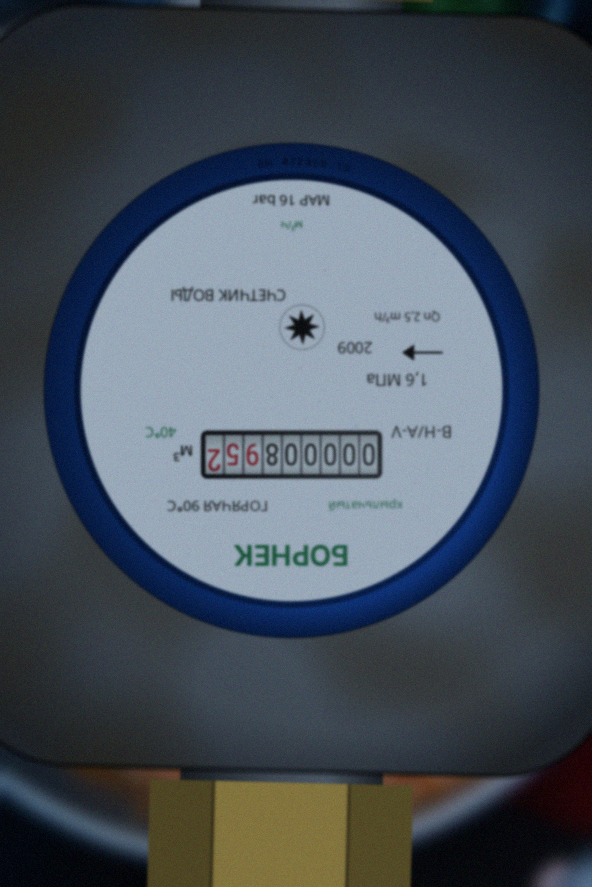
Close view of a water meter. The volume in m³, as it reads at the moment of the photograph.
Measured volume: 8.952 m³
